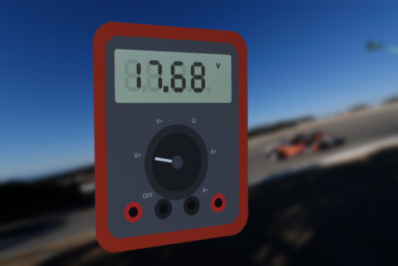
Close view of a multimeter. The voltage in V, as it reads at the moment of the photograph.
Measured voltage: 17.68 V
